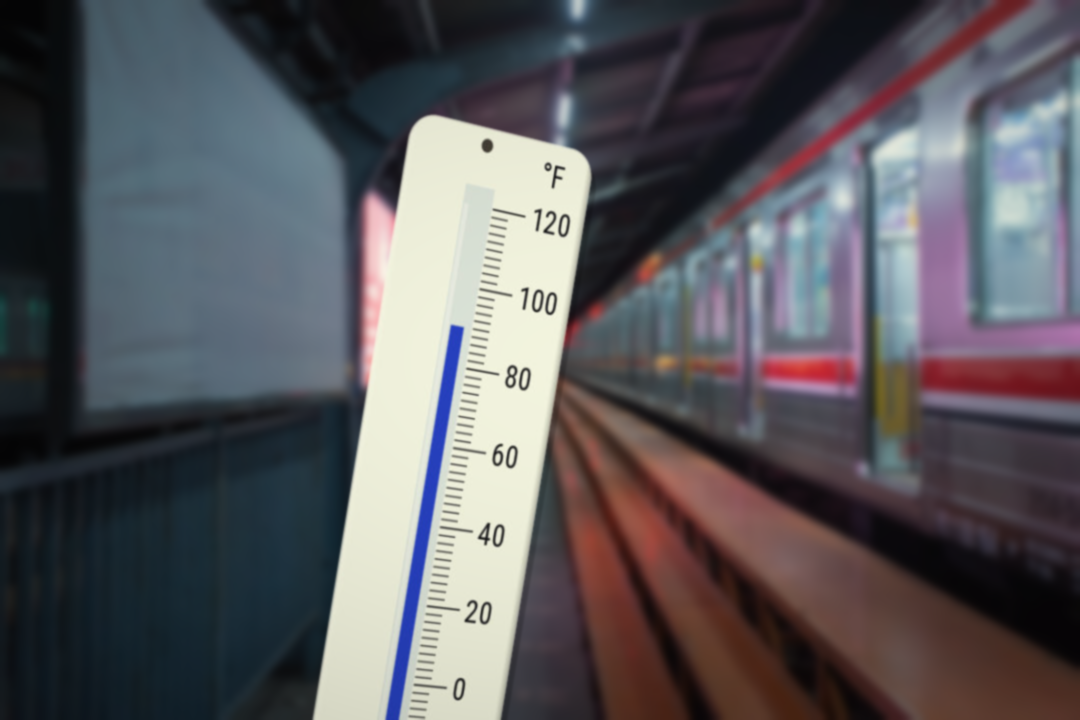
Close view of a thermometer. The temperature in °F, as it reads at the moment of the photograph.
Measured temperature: 90 °F
